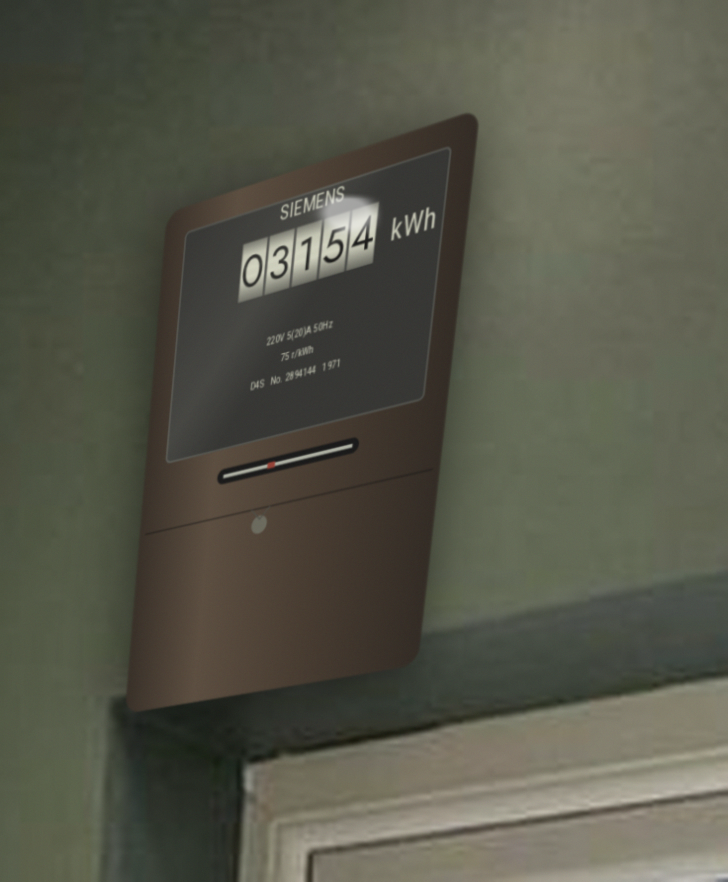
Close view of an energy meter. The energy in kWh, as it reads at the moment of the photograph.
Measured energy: 3154 kWh
